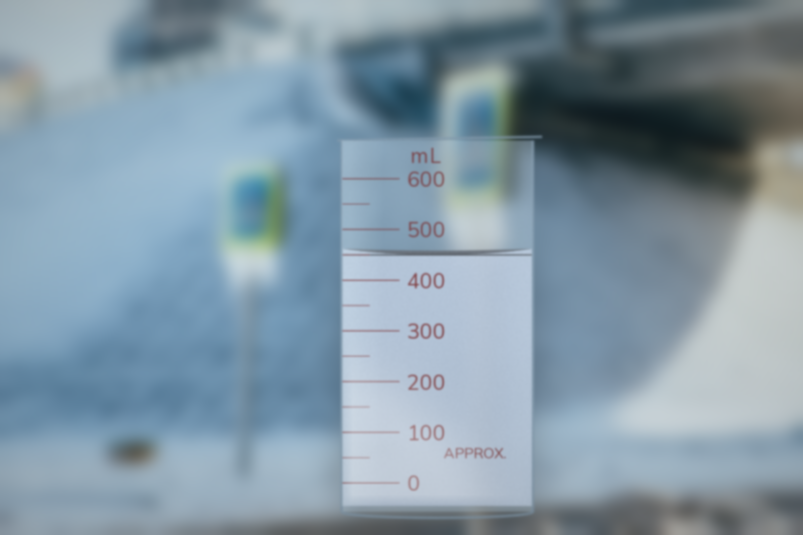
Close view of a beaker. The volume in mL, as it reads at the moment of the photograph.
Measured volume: 450 mL
